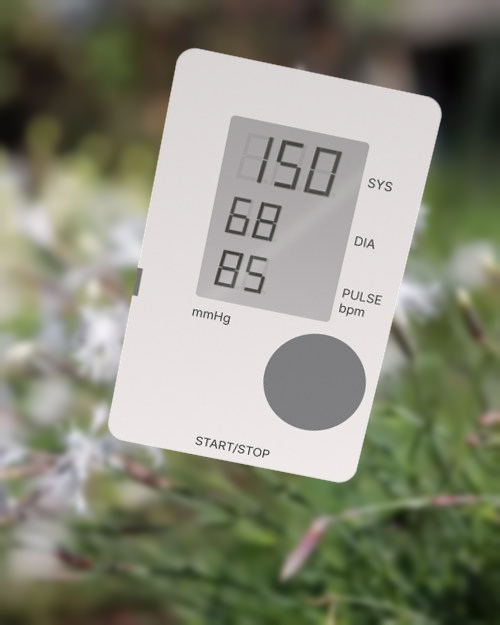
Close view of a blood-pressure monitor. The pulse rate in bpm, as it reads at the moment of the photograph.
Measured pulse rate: 85 bpm
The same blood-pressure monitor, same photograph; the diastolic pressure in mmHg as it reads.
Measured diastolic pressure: 68 mmHg
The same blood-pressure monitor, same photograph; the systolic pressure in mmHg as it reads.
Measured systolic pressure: 150 mmHg
